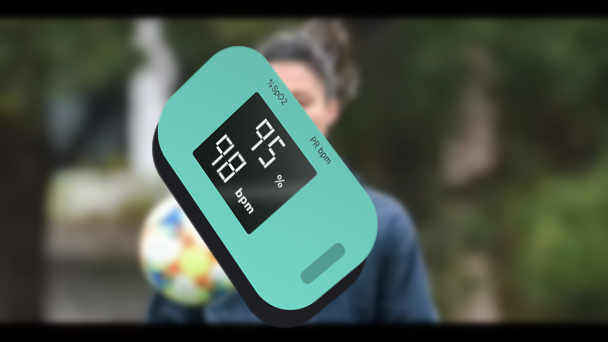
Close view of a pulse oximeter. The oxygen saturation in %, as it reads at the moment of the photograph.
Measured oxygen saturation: 95 %
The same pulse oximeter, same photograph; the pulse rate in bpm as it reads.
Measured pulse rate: 98 bpm
